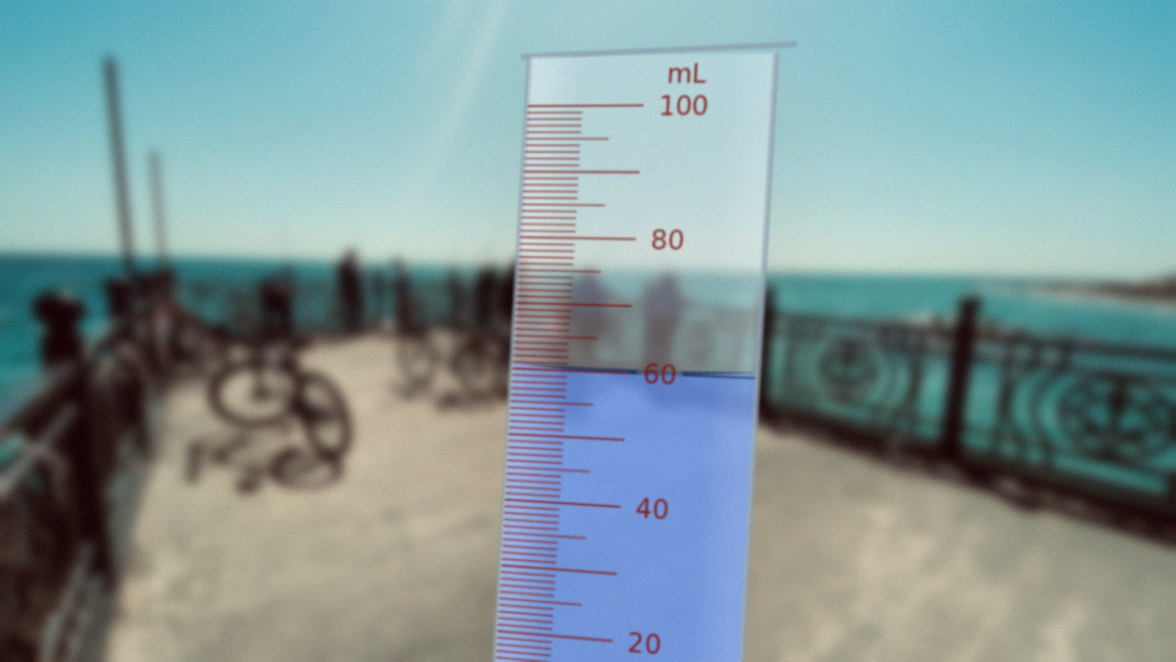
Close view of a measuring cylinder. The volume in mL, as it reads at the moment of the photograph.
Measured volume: 60 mL
